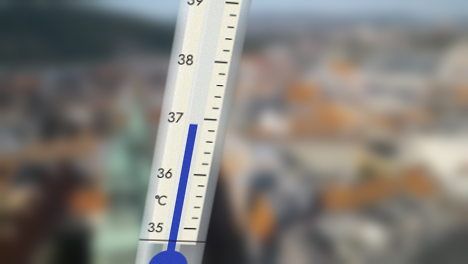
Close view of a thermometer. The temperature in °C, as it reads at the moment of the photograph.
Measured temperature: 36.9 °C
